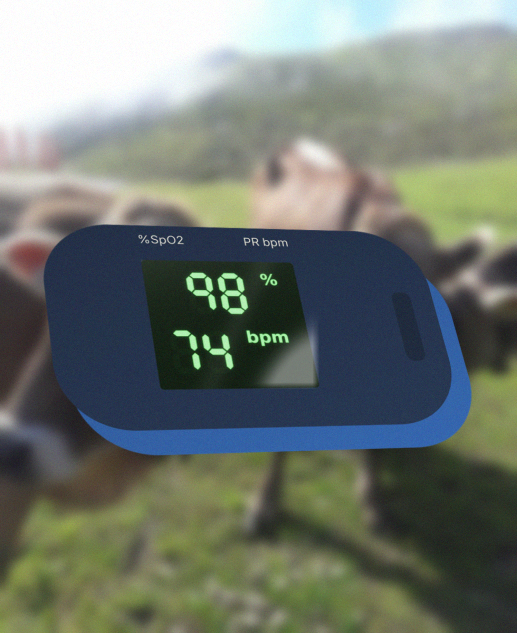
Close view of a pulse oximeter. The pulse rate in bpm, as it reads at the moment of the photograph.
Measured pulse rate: 74 bpm
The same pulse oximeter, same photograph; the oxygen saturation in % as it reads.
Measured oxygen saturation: 98 %
